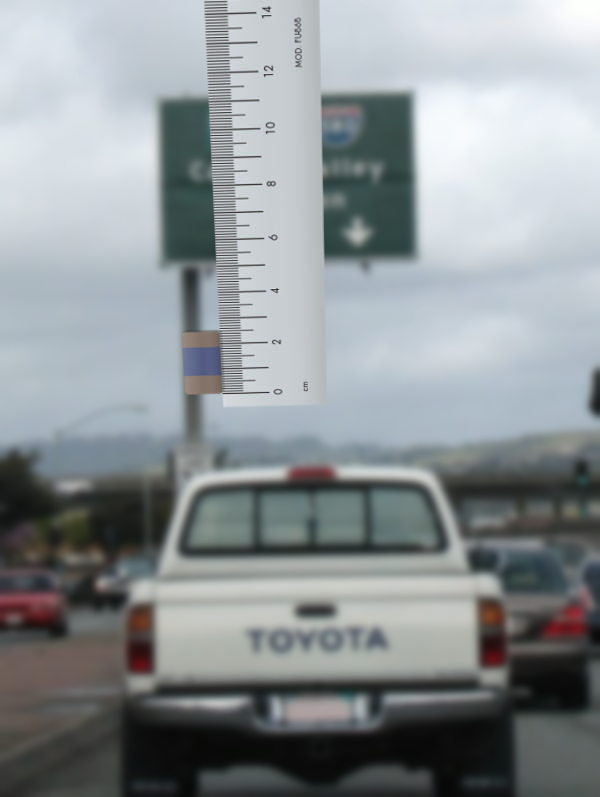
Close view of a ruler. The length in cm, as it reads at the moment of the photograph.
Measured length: 2.5 cm
